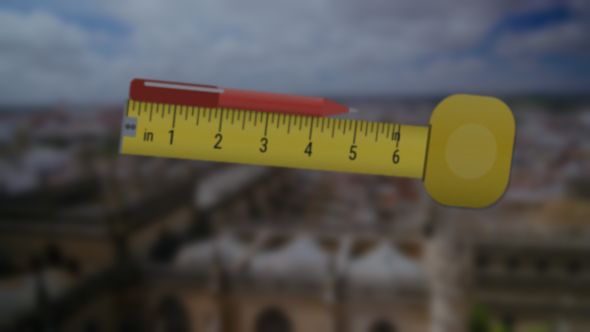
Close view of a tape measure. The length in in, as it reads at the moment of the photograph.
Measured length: 5 in
